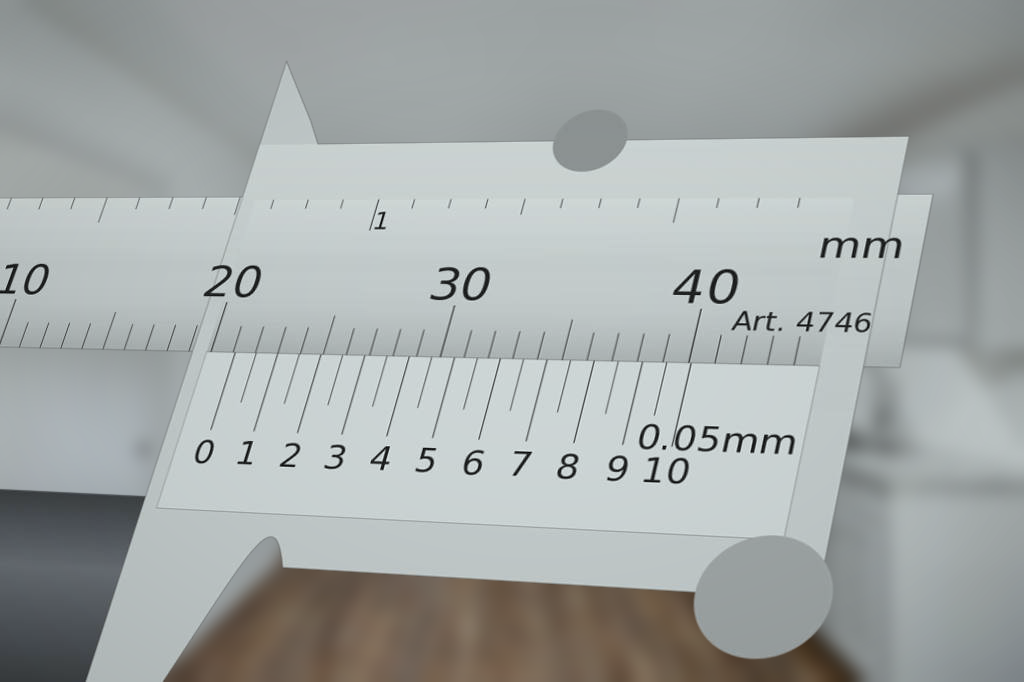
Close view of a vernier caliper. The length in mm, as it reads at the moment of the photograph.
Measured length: 21.1 mm
